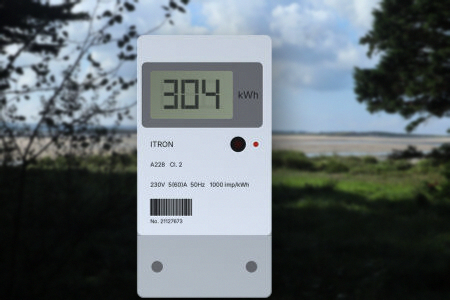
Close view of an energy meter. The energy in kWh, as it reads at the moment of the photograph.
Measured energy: 304 kWh
